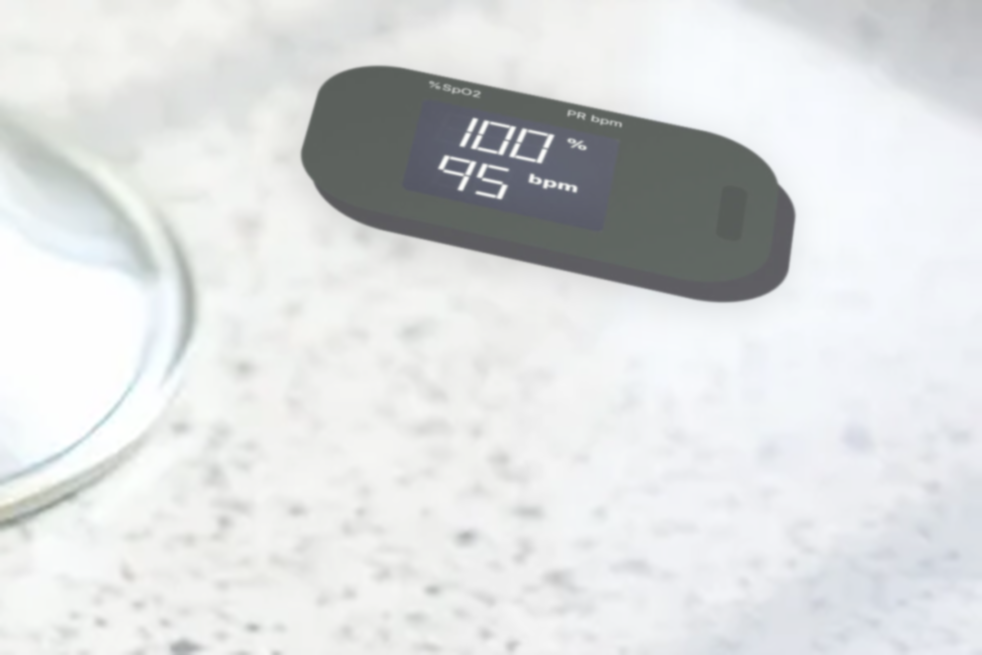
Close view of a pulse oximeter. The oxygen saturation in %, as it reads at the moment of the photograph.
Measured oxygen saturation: 100 %
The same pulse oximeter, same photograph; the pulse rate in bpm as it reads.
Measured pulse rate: 95 bpm
